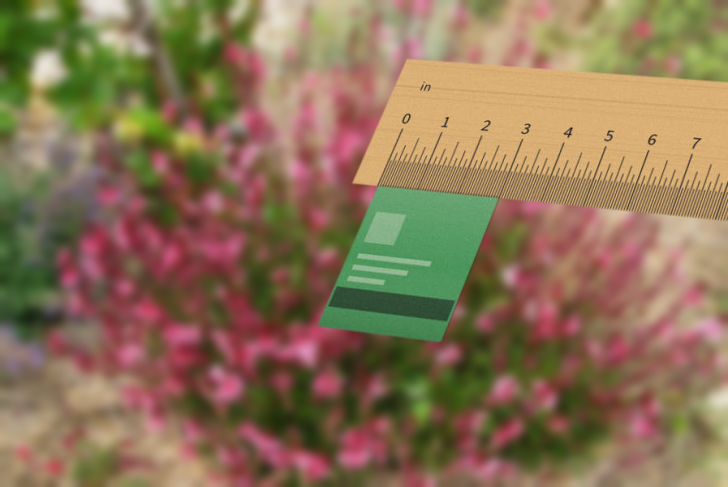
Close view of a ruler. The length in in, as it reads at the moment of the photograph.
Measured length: 3 in
